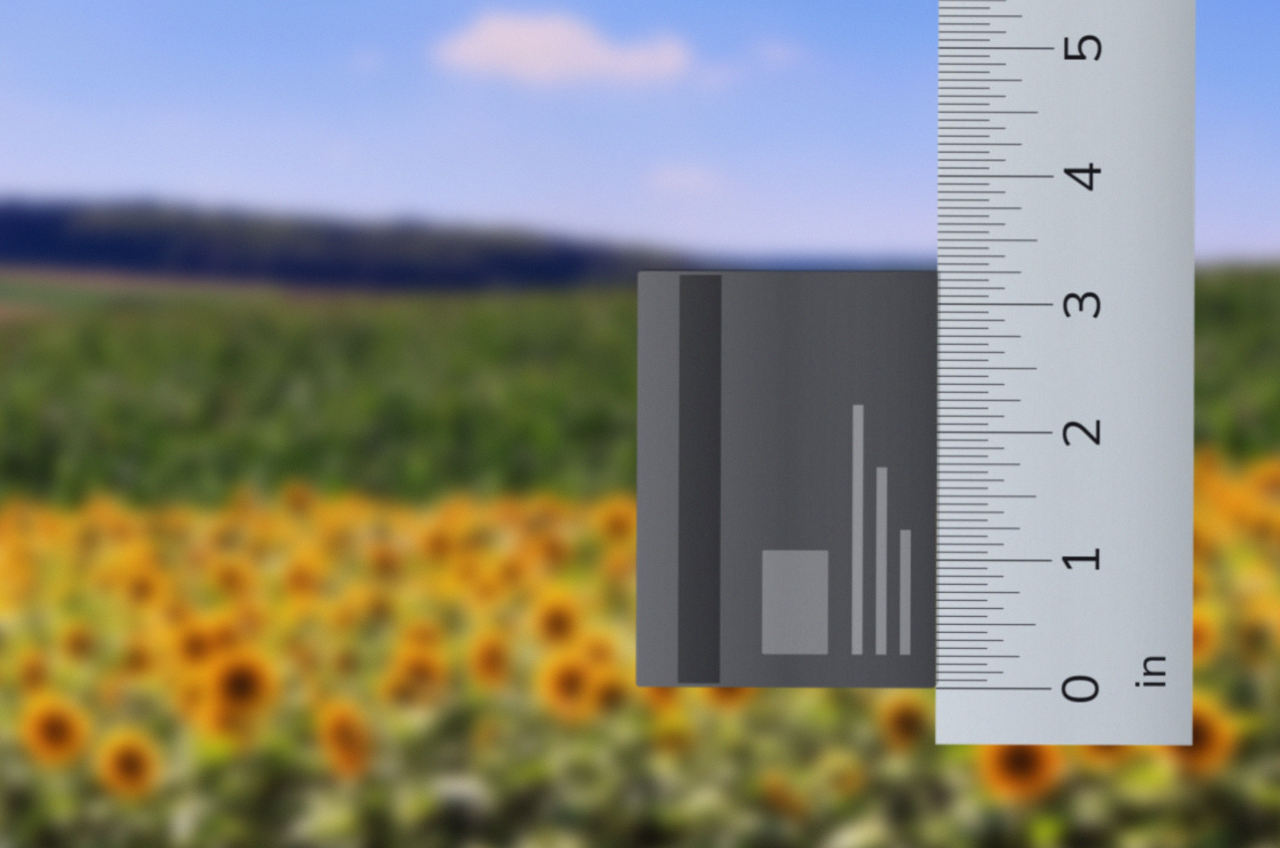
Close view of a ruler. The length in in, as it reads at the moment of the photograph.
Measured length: 3.25 in
